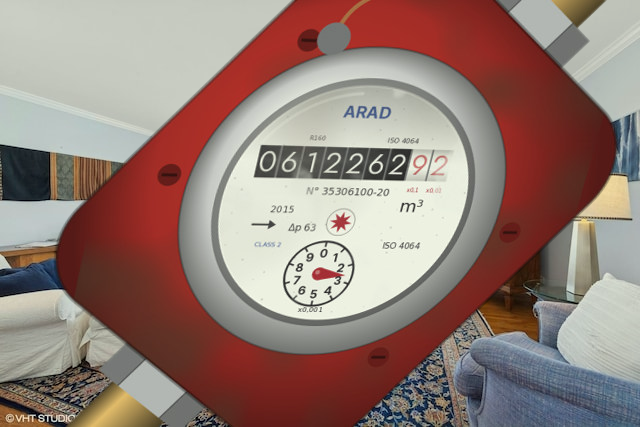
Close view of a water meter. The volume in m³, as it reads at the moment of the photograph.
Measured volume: 612262.922 m³
